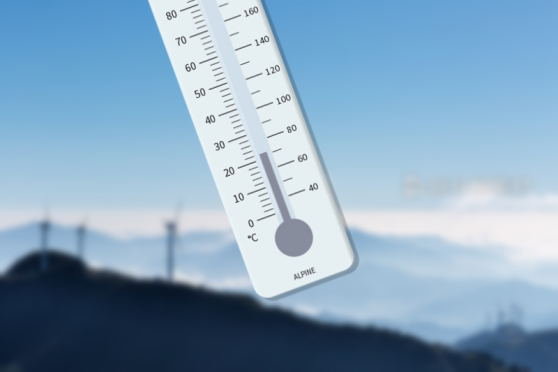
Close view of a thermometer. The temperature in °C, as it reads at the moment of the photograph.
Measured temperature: 22 °C
